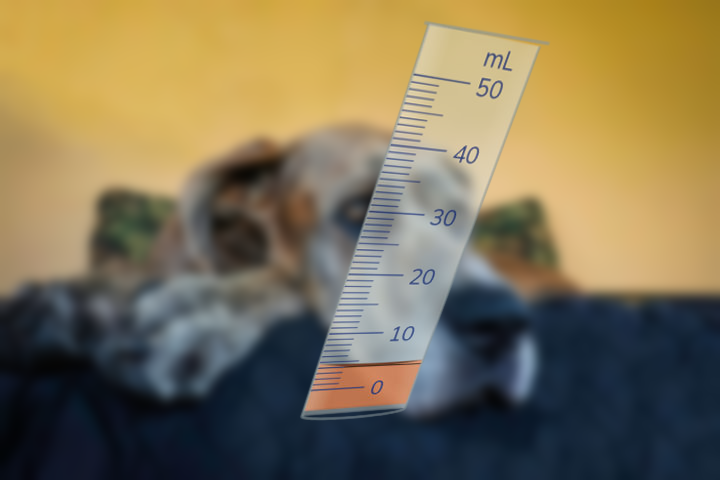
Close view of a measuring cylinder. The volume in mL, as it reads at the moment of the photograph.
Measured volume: 4 mL
